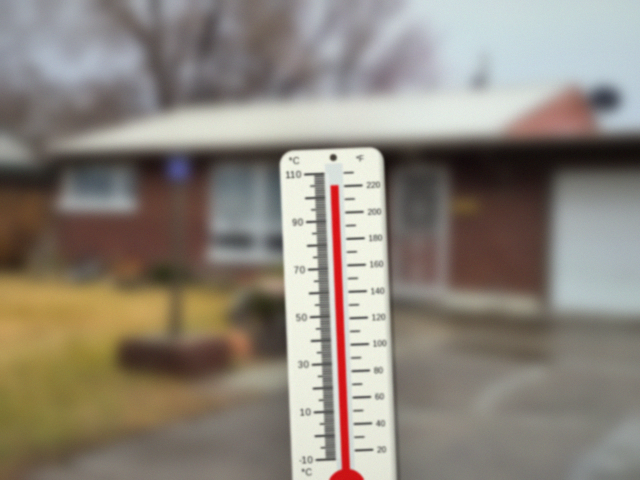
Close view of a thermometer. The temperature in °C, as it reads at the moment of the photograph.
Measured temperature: 105 °C
